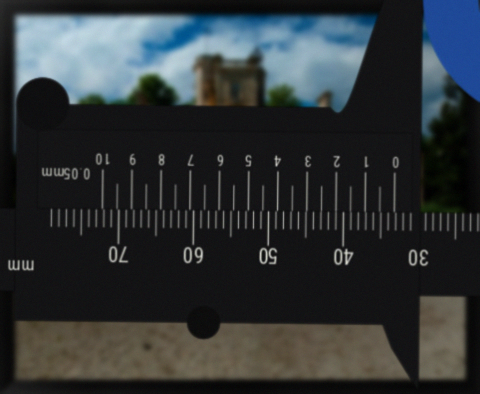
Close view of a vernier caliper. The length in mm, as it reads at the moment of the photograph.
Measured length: 33.2 mm
